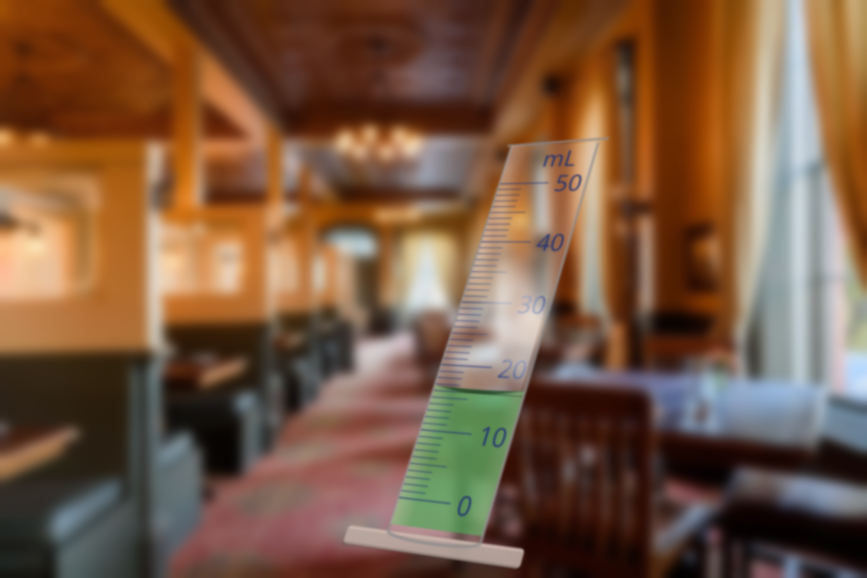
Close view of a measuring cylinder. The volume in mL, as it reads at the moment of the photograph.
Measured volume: 16 mL
